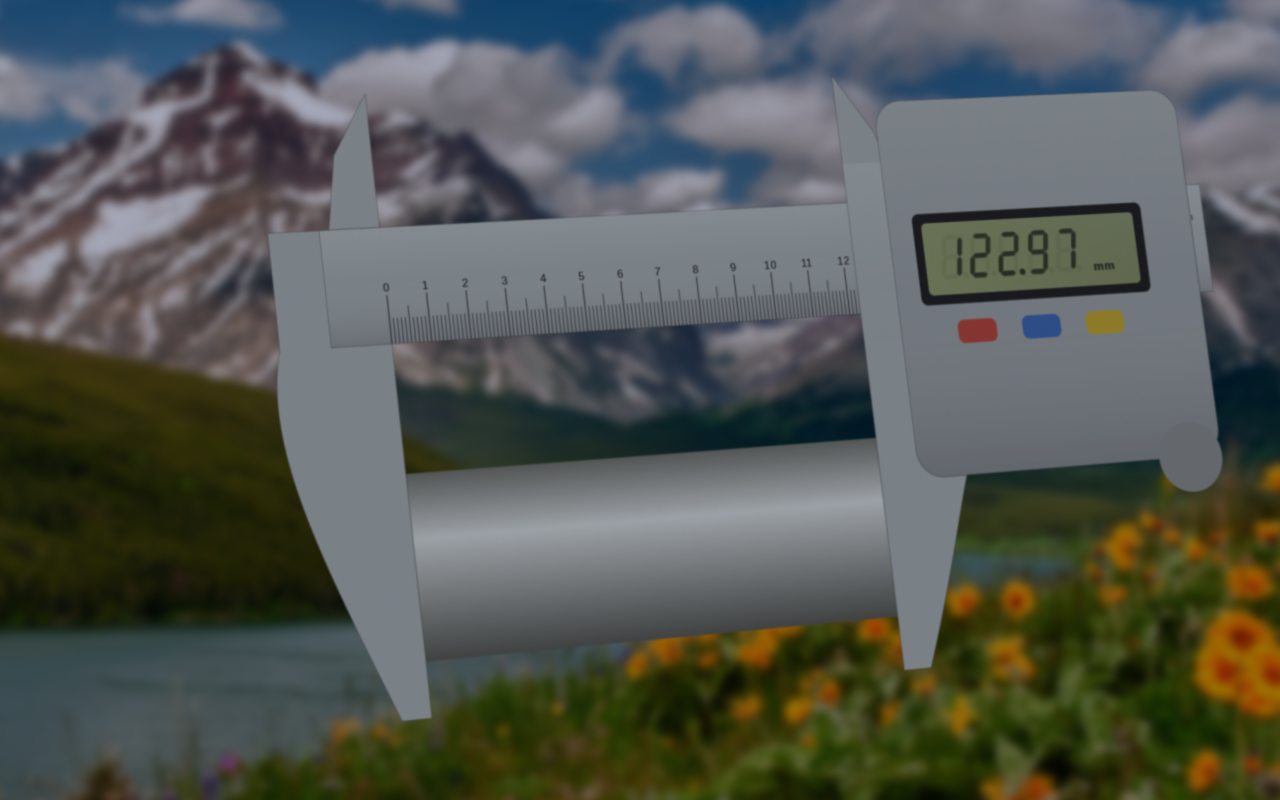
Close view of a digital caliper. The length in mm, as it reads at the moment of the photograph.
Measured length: 122.97 mm
